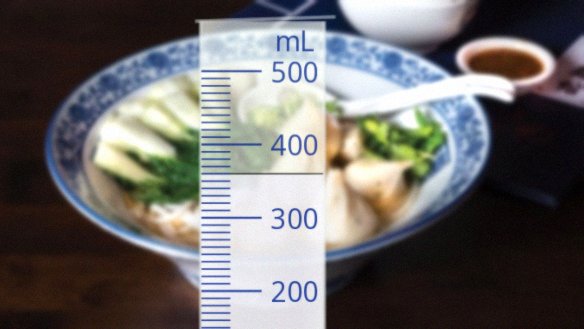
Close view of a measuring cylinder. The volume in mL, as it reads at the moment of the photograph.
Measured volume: 360 mL
